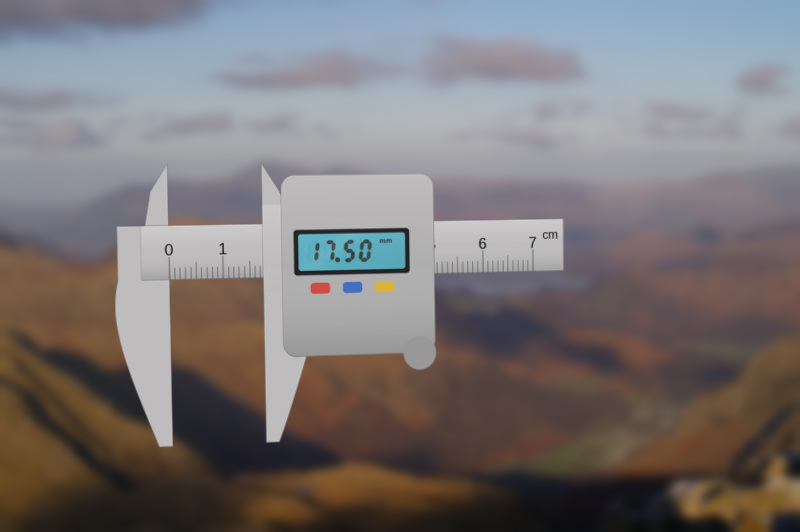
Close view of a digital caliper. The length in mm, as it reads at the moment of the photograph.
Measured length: 17.50 mm
